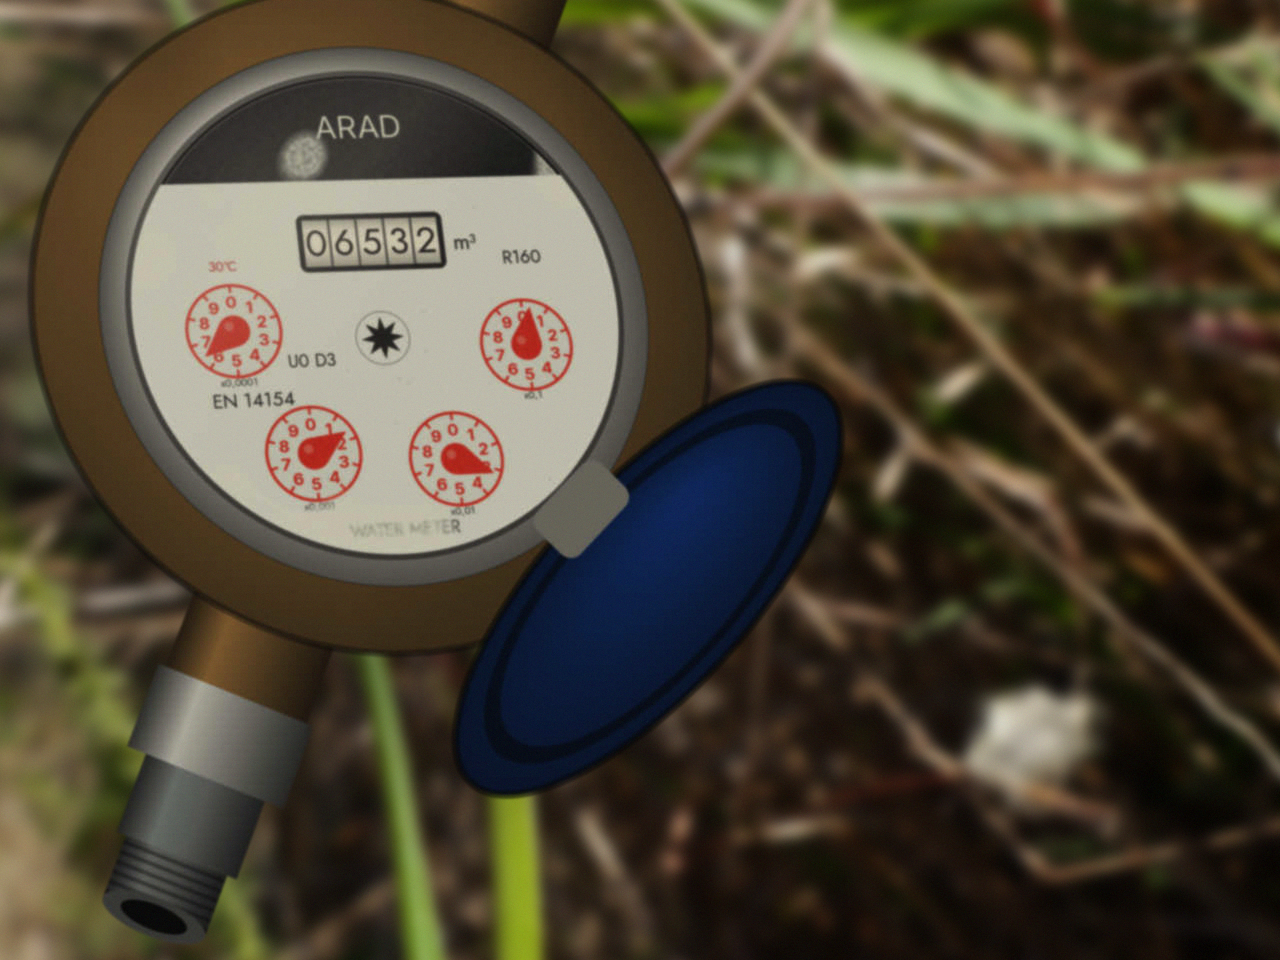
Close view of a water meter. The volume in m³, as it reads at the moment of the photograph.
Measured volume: 6532.0316 m³
